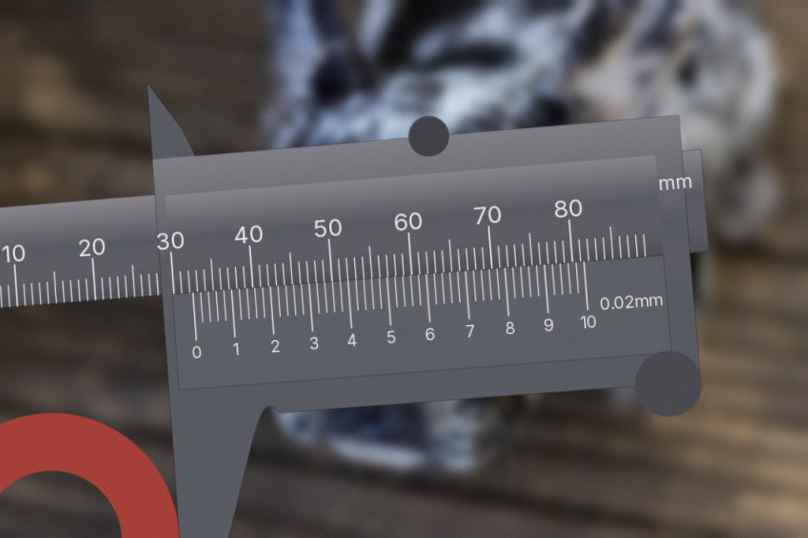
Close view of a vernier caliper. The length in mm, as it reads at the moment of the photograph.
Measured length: 32.4 mm
